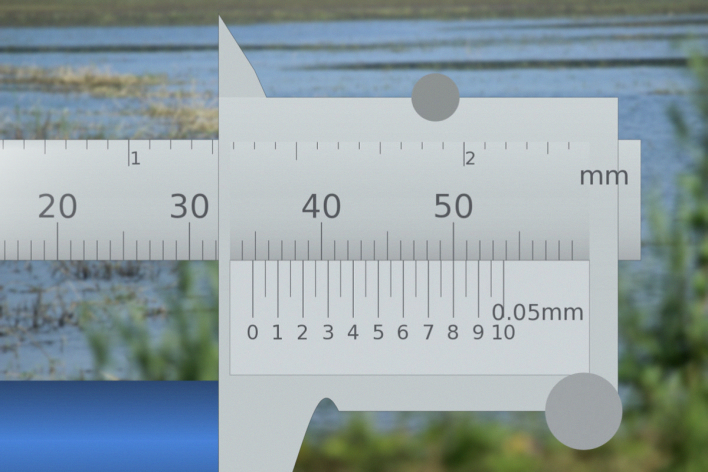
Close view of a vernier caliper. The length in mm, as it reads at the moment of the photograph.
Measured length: 34.8 mm
